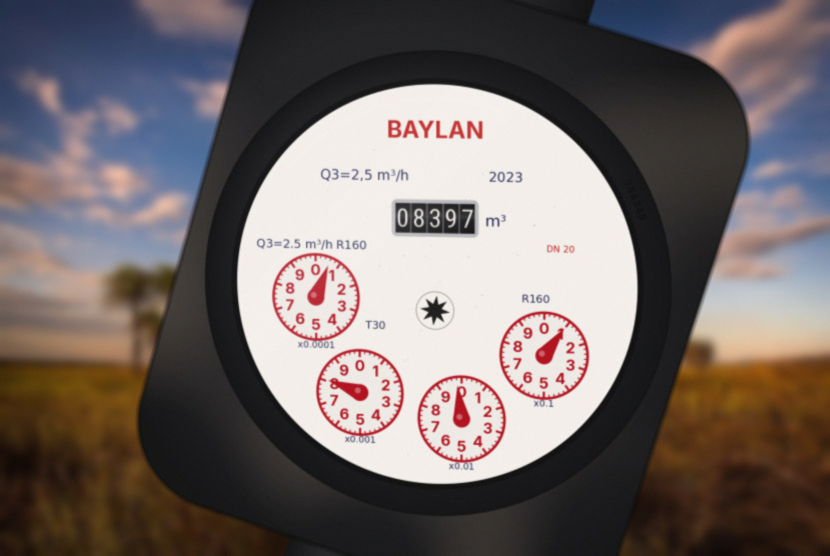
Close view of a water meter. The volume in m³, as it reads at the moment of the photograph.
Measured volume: 8397.0980 m³
